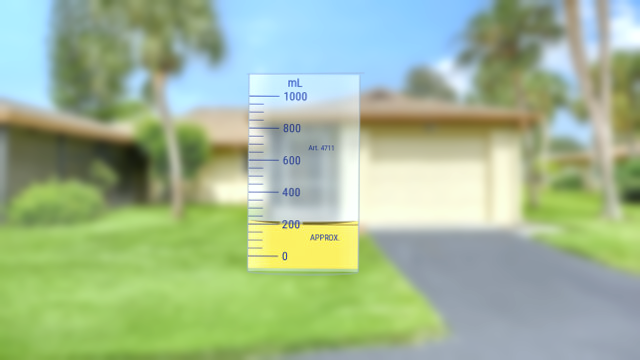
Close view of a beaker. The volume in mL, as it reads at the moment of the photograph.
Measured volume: 200 mL
